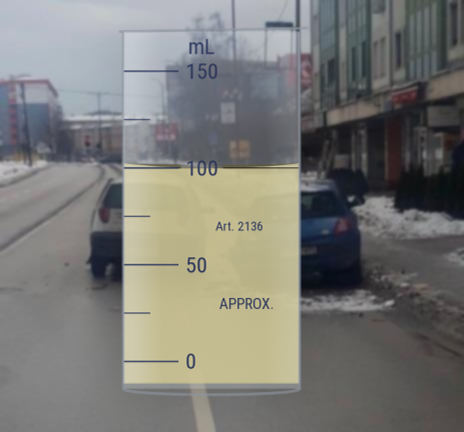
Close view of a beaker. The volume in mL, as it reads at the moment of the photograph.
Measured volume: 100 mL
